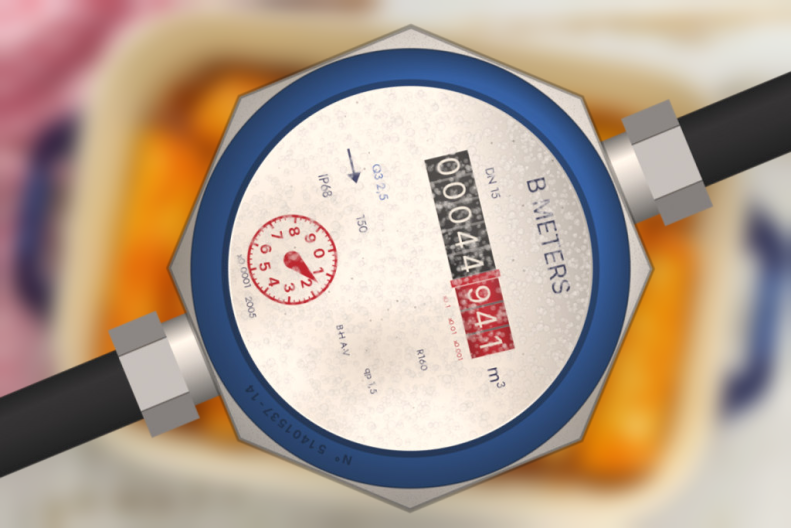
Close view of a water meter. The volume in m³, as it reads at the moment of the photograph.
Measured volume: 44.9411 m³
